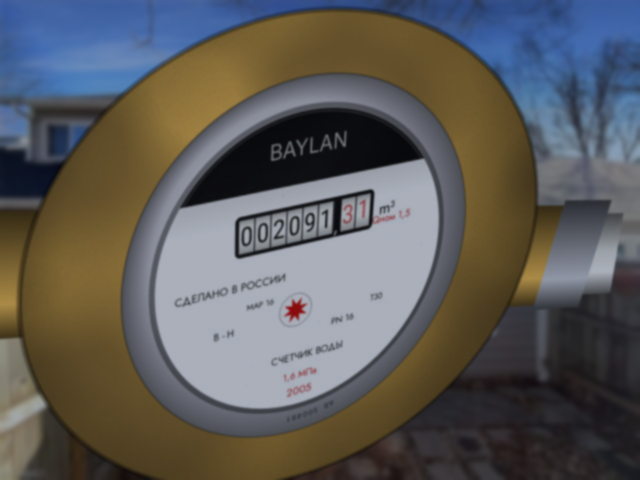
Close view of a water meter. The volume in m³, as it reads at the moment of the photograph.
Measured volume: 2091.31 m³
